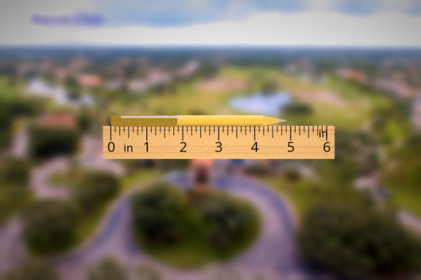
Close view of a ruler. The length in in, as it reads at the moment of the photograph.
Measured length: 4.875 in
